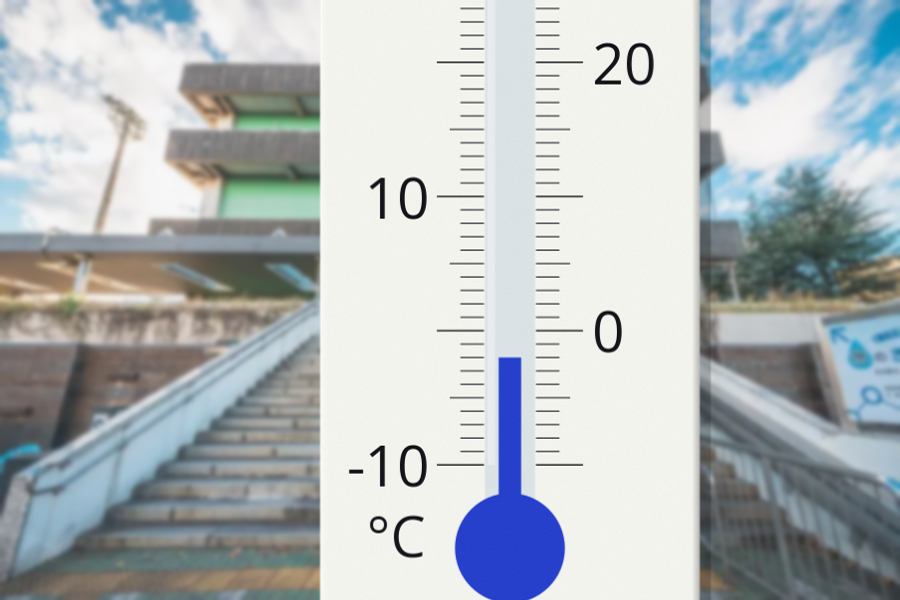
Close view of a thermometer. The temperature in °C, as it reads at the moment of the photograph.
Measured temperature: -2 °C
